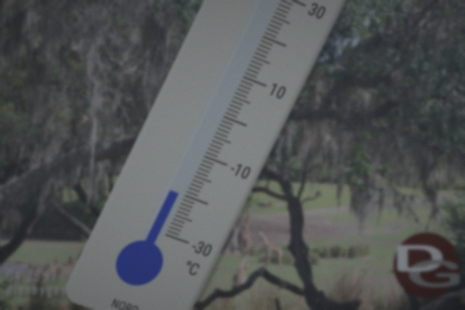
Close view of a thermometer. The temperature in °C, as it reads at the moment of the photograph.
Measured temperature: -20 °C
